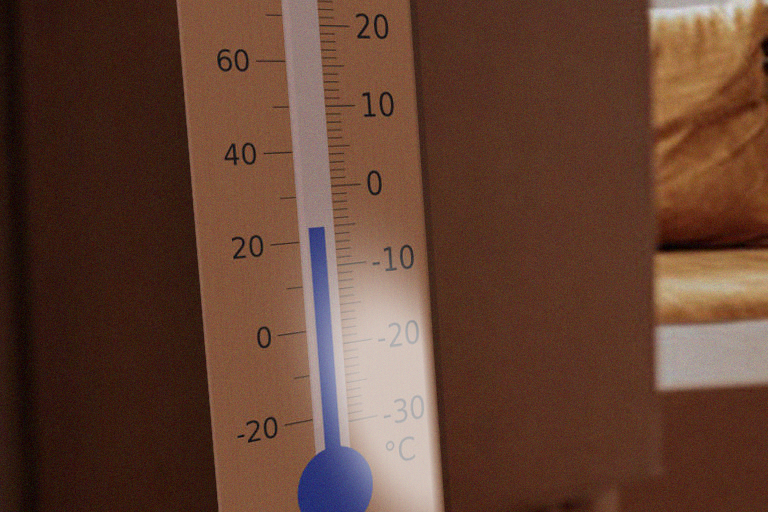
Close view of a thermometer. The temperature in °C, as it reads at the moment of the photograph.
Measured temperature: -5 °C
